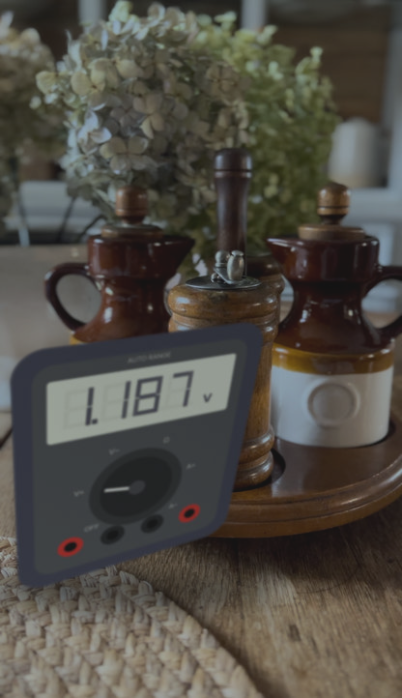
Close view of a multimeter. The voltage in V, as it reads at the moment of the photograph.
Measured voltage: 1.187 V
